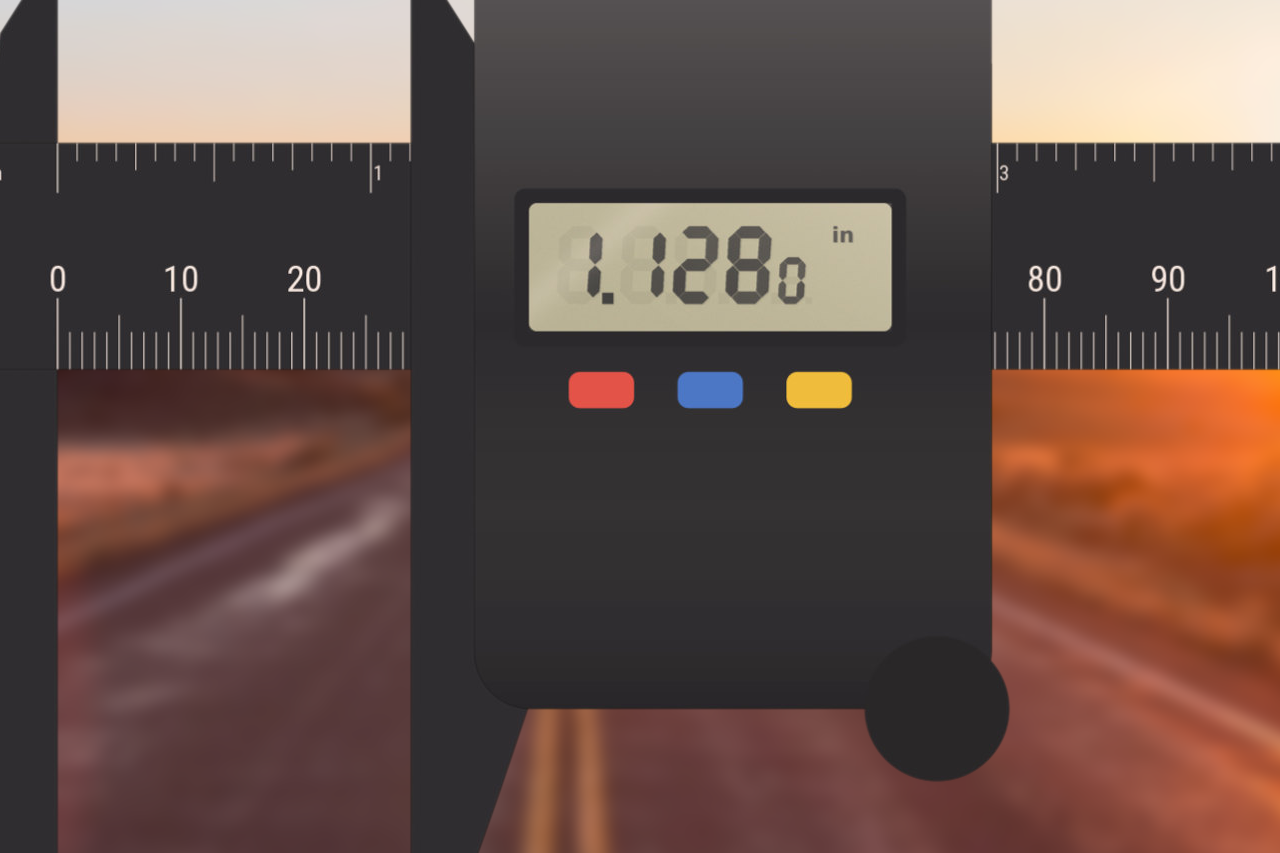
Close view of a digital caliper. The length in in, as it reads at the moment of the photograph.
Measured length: 1.1280 in
